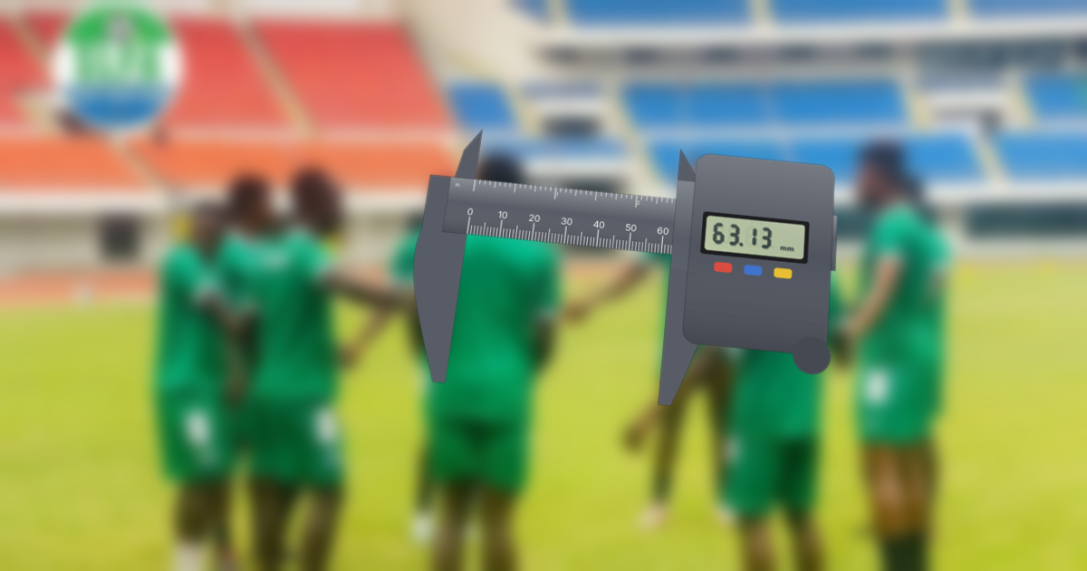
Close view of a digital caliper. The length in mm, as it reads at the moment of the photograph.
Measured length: 63.13 mm
